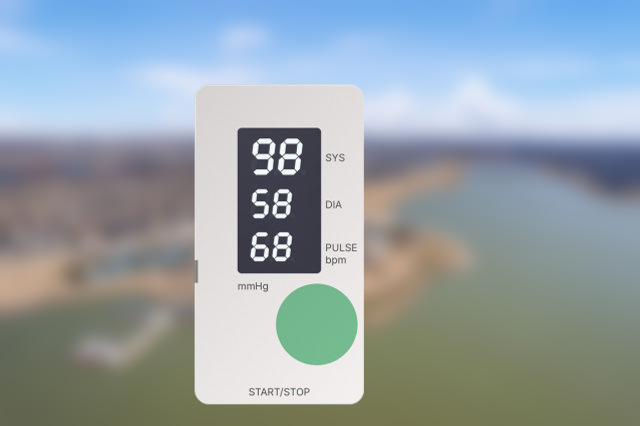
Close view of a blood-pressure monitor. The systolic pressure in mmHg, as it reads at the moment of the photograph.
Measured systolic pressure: 98 mmHg
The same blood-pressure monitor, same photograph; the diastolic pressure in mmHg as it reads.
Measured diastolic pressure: 58 mmHg
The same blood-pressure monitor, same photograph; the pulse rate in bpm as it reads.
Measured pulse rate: 68 bpm
